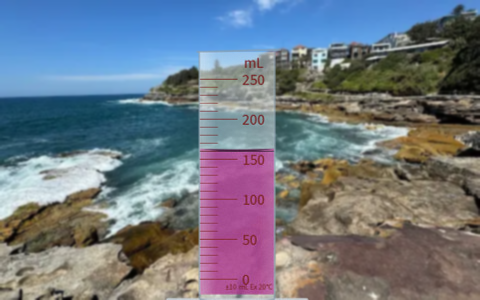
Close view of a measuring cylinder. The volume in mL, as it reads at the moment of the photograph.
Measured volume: 160 mL
